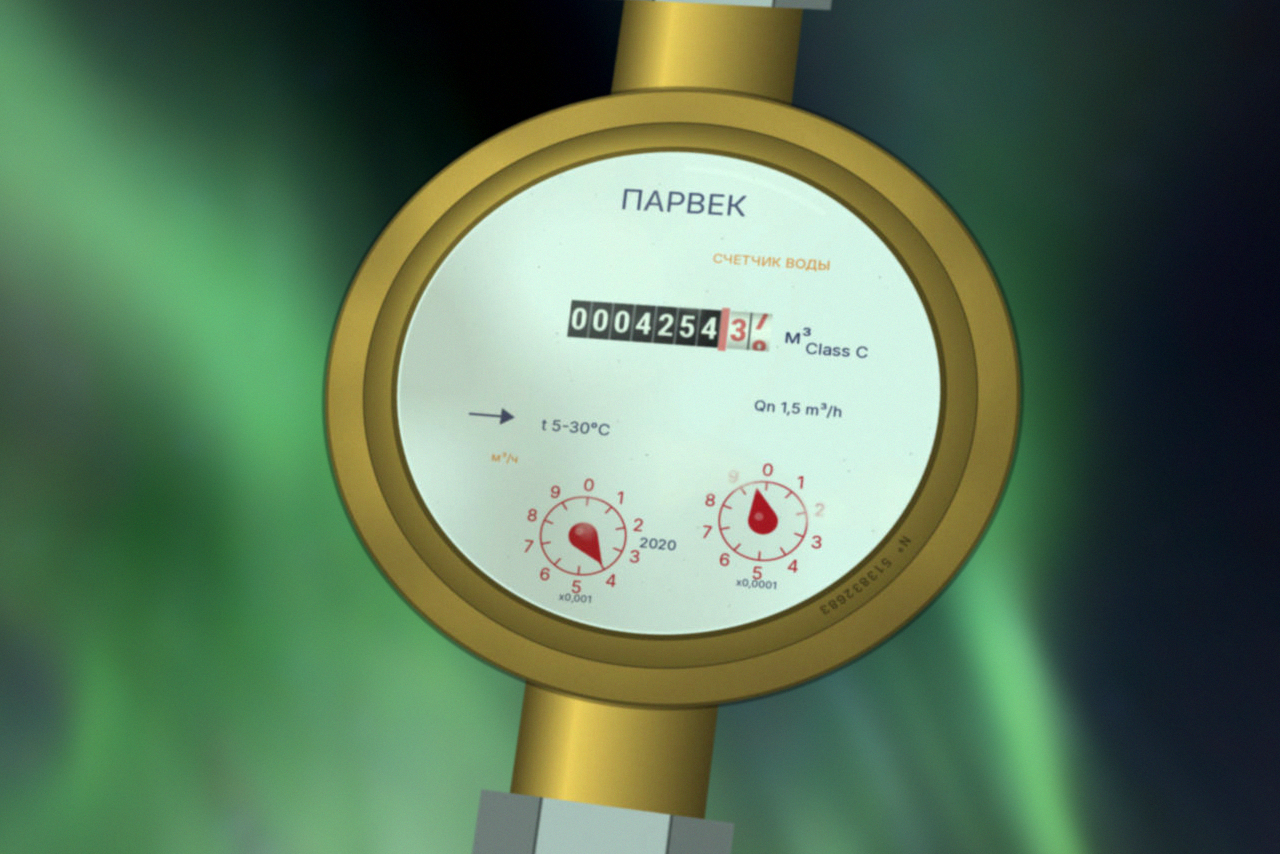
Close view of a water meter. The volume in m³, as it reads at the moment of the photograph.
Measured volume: 4254.3739 m³
